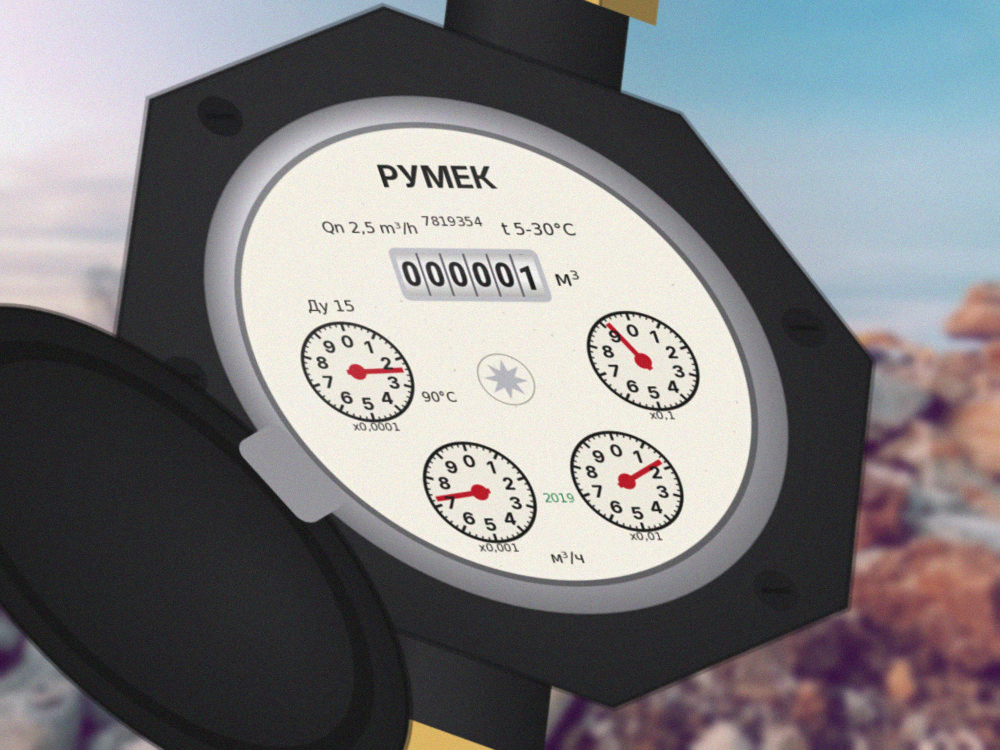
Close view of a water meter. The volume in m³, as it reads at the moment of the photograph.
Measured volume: 0.9172 m³
